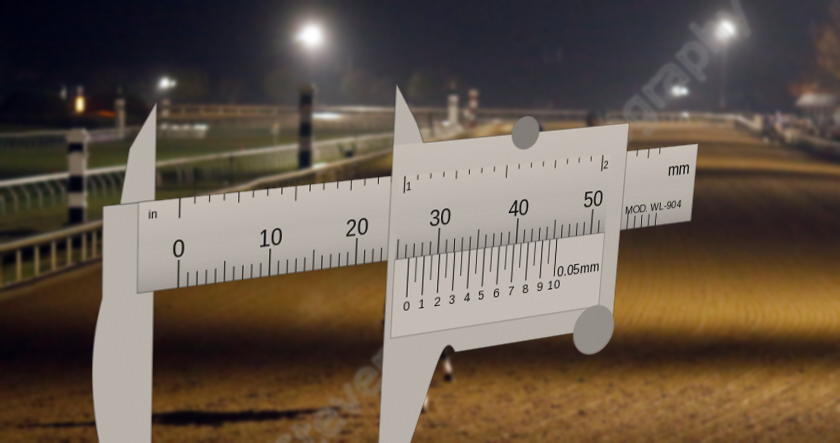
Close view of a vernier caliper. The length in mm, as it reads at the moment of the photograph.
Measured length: 26.4 mm
